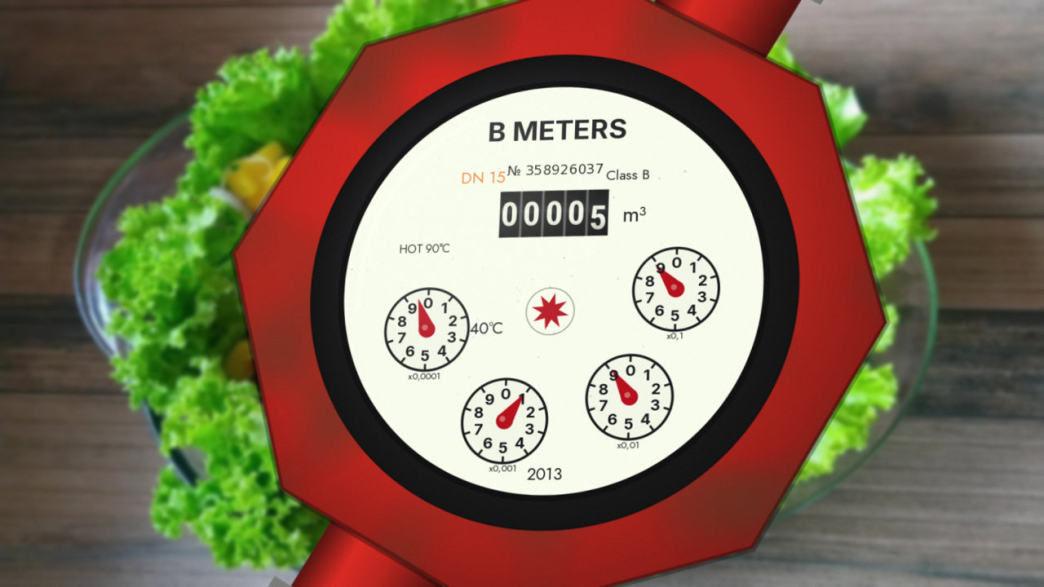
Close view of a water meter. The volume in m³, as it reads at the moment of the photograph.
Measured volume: 4.8909 m³
